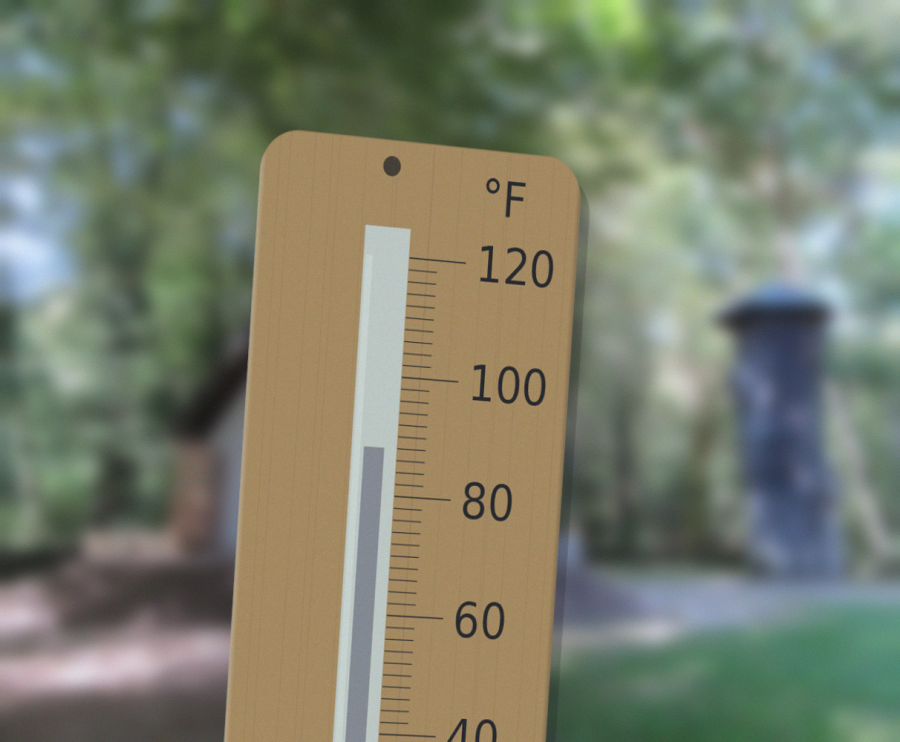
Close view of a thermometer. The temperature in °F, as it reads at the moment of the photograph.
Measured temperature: 88 °F
